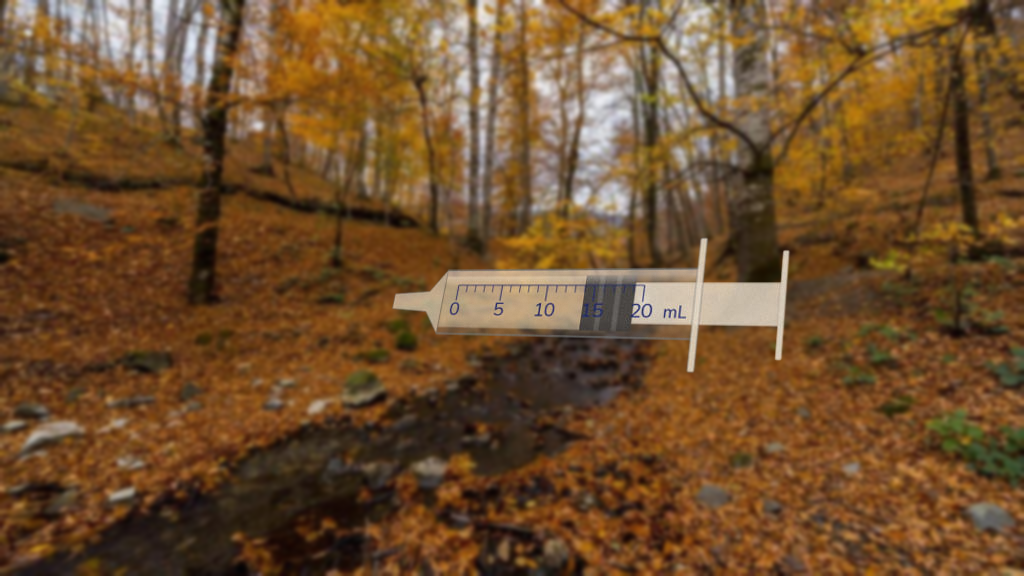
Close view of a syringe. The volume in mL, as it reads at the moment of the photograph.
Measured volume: 14 mL
